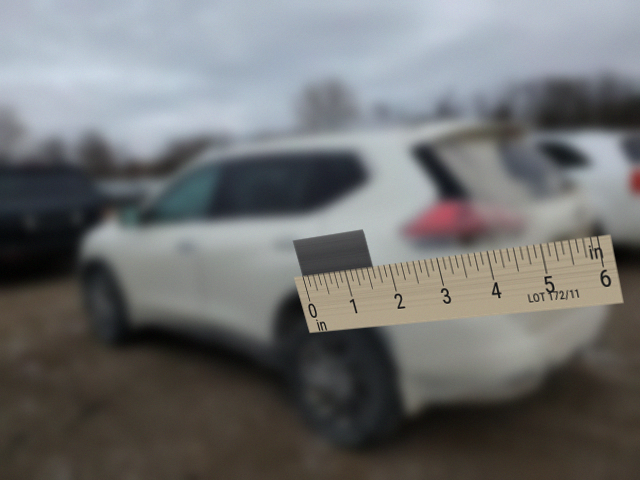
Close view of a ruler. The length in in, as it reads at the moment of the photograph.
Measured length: 1.625 in
